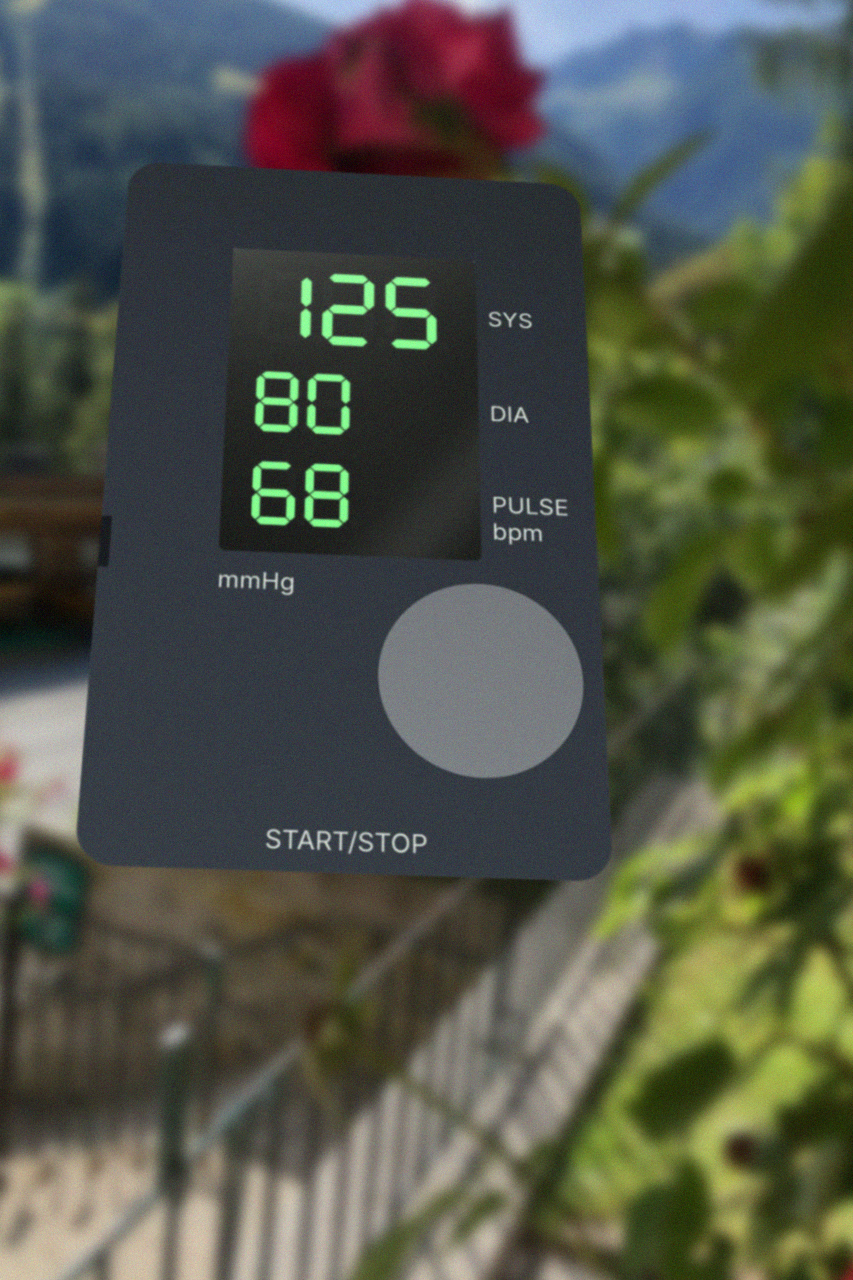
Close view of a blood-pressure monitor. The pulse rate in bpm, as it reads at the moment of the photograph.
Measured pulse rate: 68 bpm
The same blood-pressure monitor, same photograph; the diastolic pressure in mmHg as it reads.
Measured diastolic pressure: 80 mmHg
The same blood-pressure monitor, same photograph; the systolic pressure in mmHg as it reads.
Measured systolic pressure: 125 mmHg
